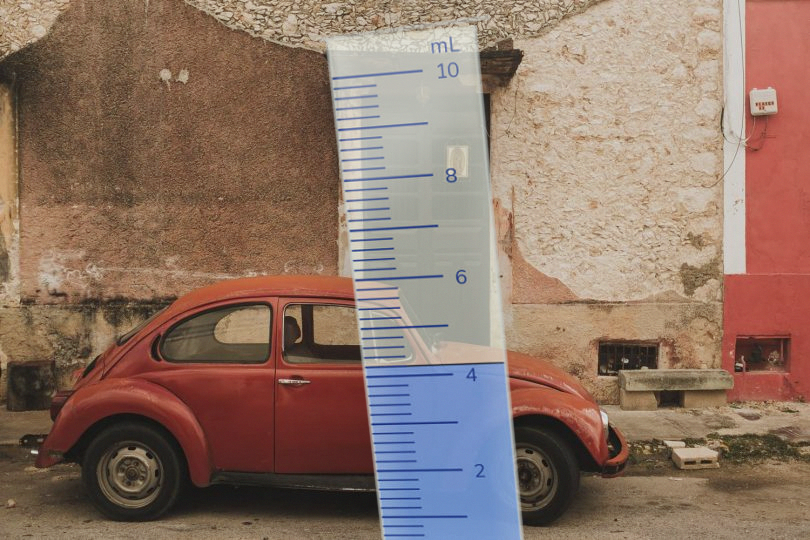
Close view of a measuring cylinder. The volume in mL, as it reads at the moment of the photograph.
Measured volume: 4.2 mL
